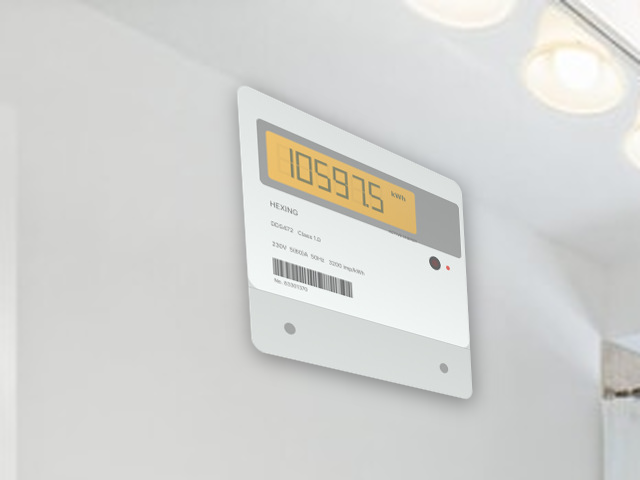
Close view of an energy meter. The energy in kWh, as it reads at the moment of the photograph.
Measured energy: 10597.5 kWh
